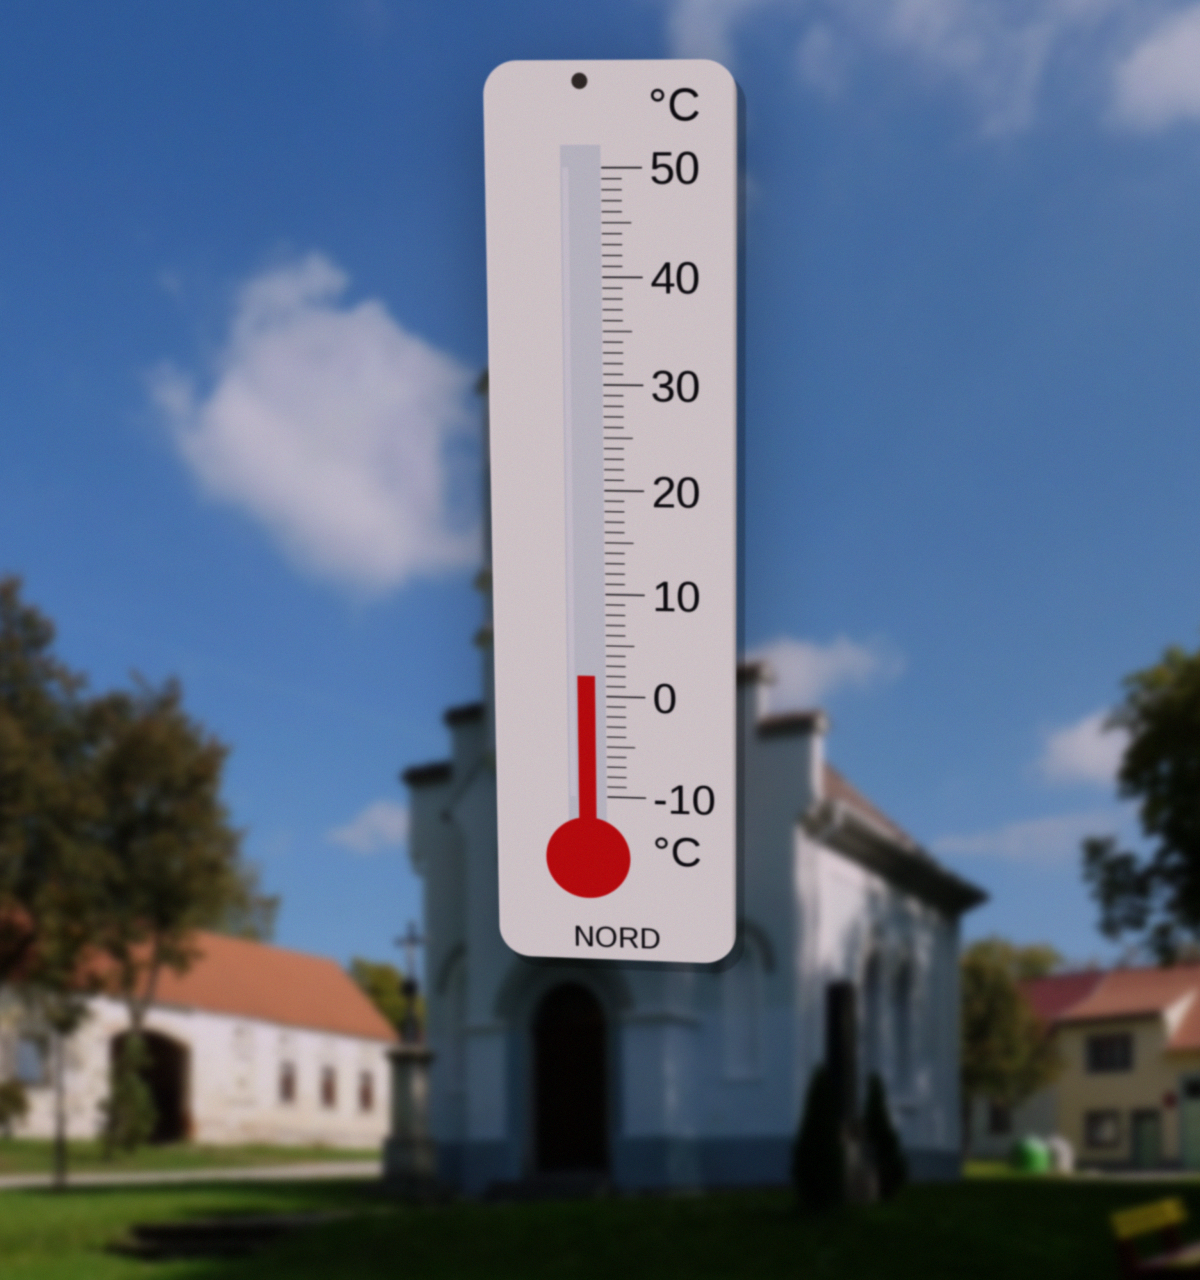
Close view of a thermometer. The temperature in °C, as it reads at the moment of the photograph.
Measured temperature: 2 °C
